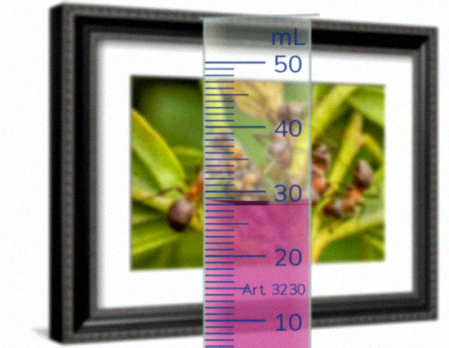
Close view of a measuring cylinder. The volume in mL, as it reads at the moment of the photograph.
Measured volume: 28 mL
